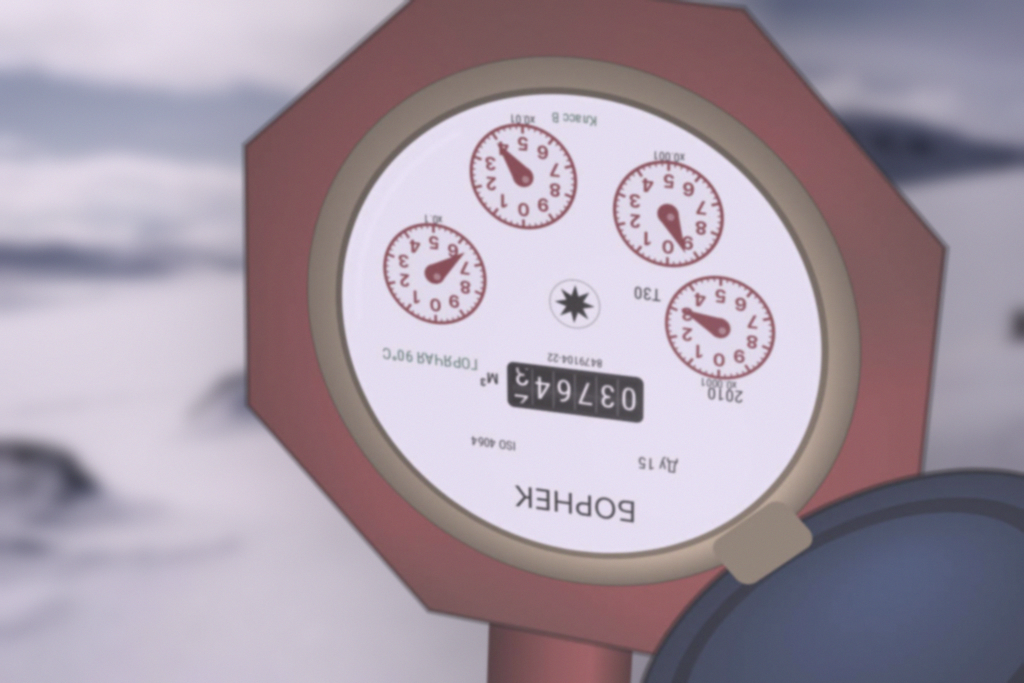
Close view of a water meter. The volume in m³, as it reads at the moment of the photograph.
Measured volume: 37642.6393 m³
